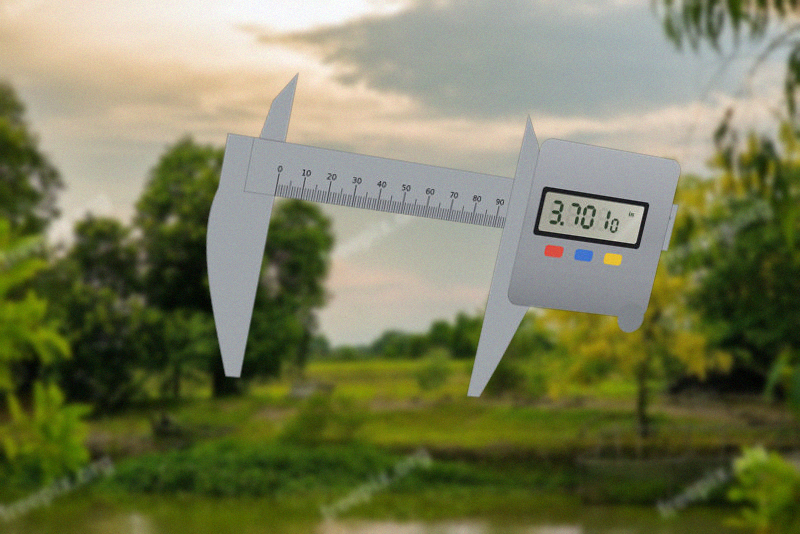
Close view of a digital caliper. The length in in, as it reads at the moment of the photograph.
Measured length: 3.7010 in
